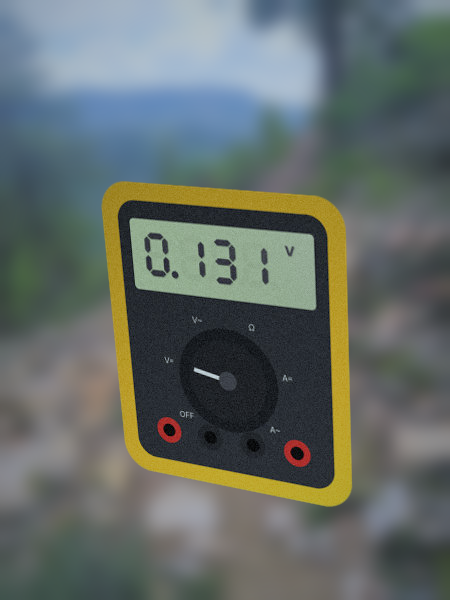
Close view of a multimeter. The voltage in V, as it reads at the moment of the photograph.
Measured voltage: 0.131 V
